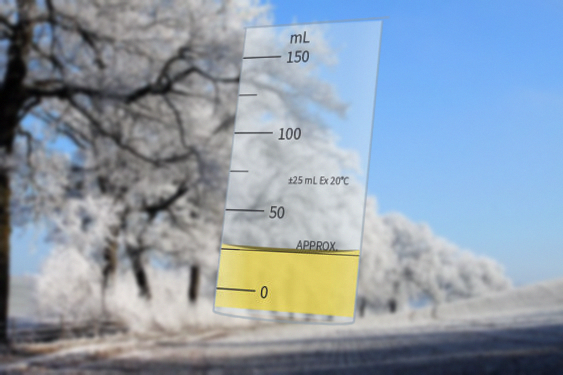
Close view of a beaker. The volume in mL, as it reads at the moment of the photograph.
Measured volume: 25 mL
